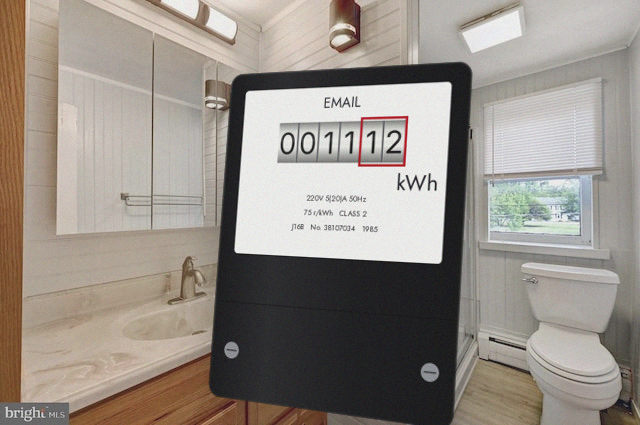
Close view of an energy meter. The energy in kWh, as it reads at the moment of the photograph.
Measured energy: 11.12 kWh
